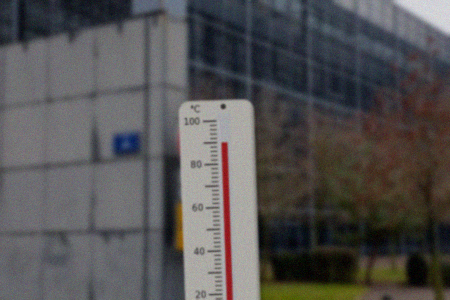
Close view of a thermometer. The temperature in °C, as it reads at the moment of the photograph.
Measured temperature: 90 °C
